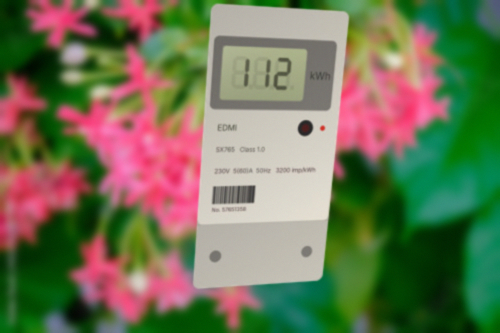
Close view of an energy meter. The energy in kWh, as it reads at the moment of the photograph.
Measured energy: 112 kWh
